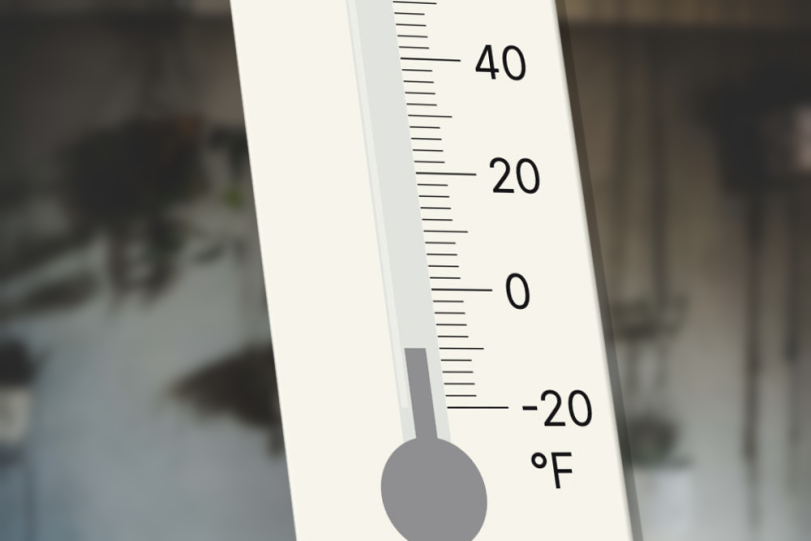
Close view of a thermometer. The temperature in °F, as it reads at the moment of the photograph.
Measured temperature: -10 °F
